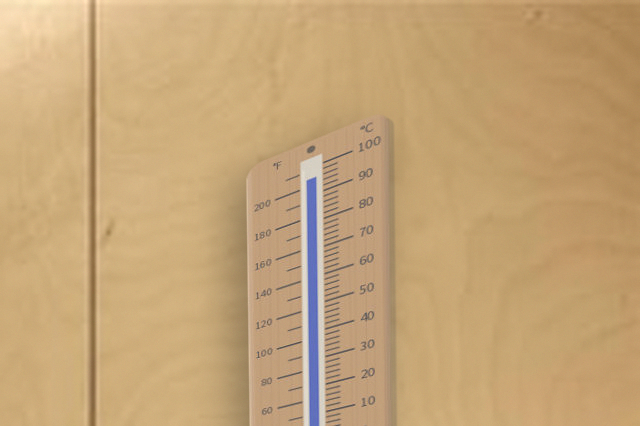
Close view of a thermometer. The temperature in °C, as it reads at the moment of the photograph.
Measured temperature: 96 °C
